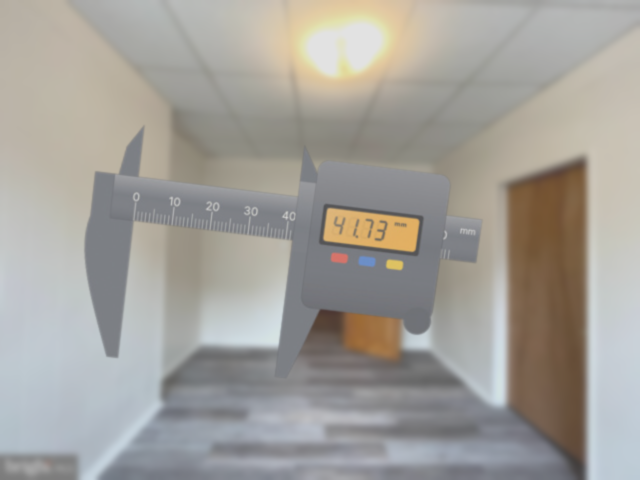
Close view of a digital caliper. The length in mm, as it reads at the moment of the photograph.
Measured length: 41.73 mm
